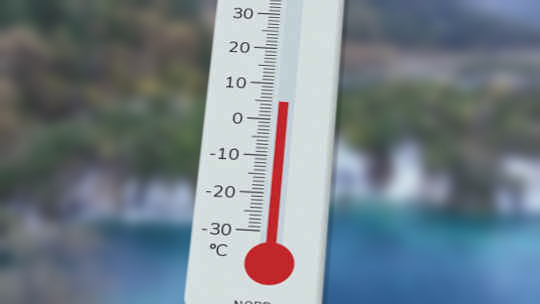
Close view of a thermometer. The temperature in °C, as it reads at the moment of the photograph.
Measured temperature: 5 °C
